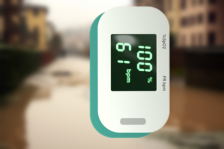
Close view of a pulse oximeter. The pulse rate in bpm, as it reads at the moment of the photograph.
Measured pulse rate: 61 bpm
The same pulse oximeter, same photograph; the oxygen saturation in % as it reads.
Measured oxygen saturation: 100 %
